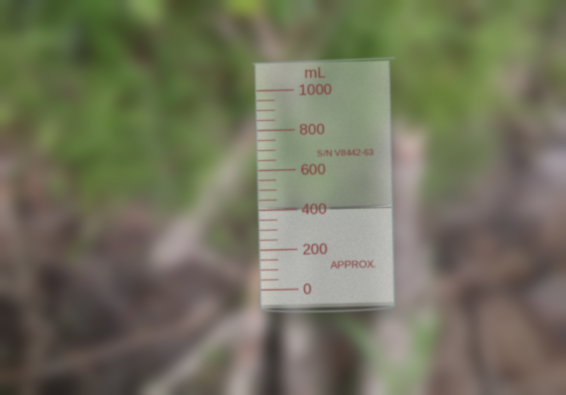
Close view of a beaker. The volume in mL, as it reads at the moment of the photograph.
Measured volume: 400 mL
